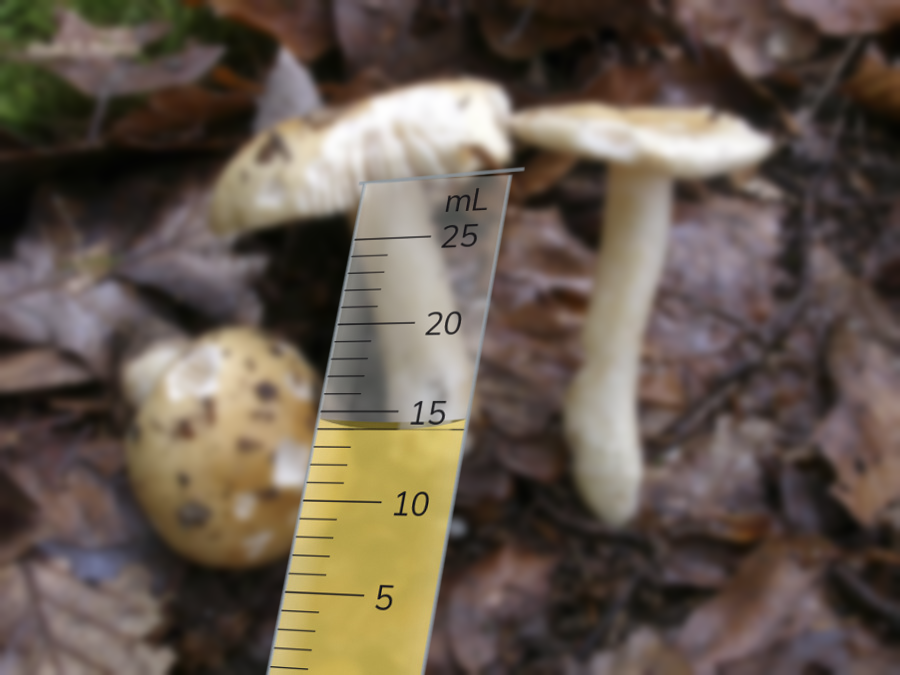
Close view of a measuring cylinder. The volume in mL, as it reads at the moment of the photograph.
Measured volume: 14 mL
